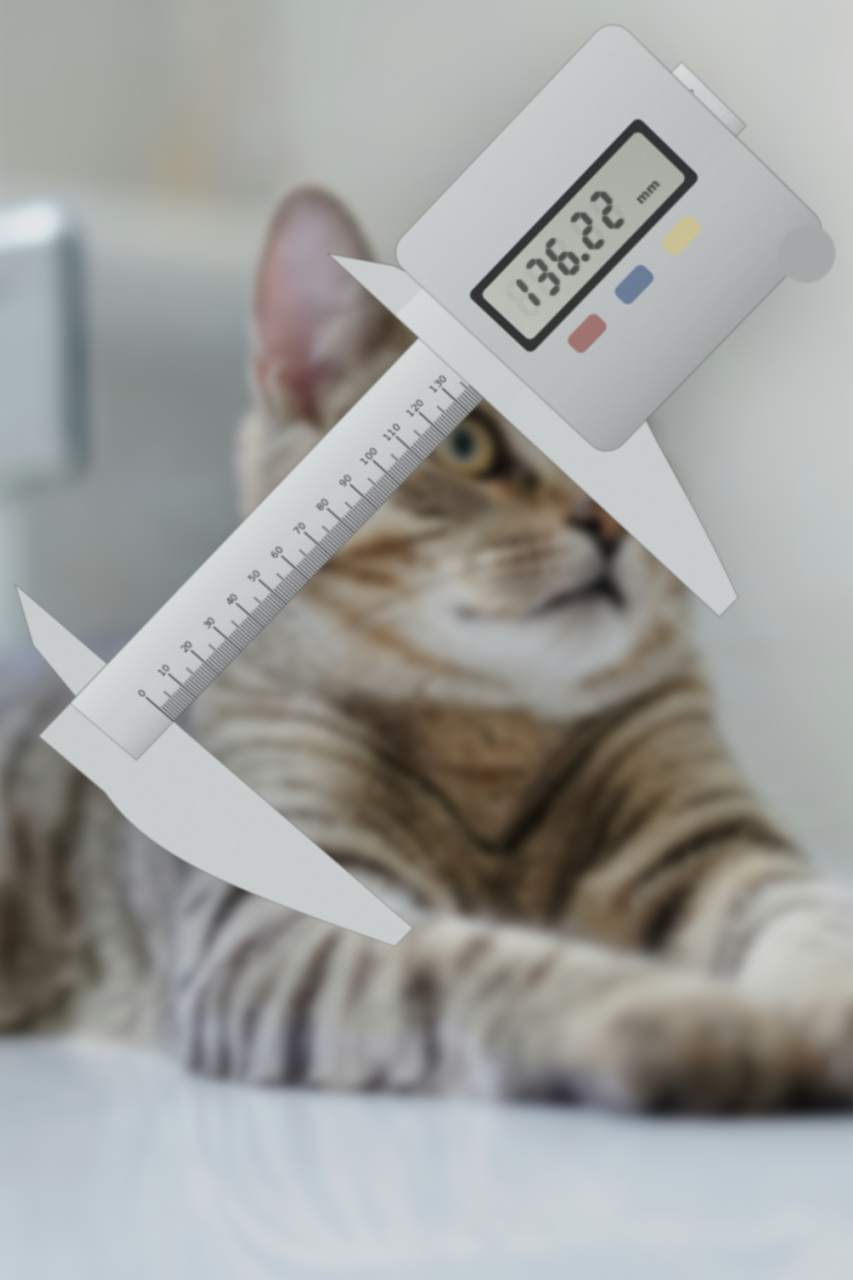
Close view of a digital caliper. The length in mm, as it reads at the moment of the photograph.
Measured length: 136.22 mm
